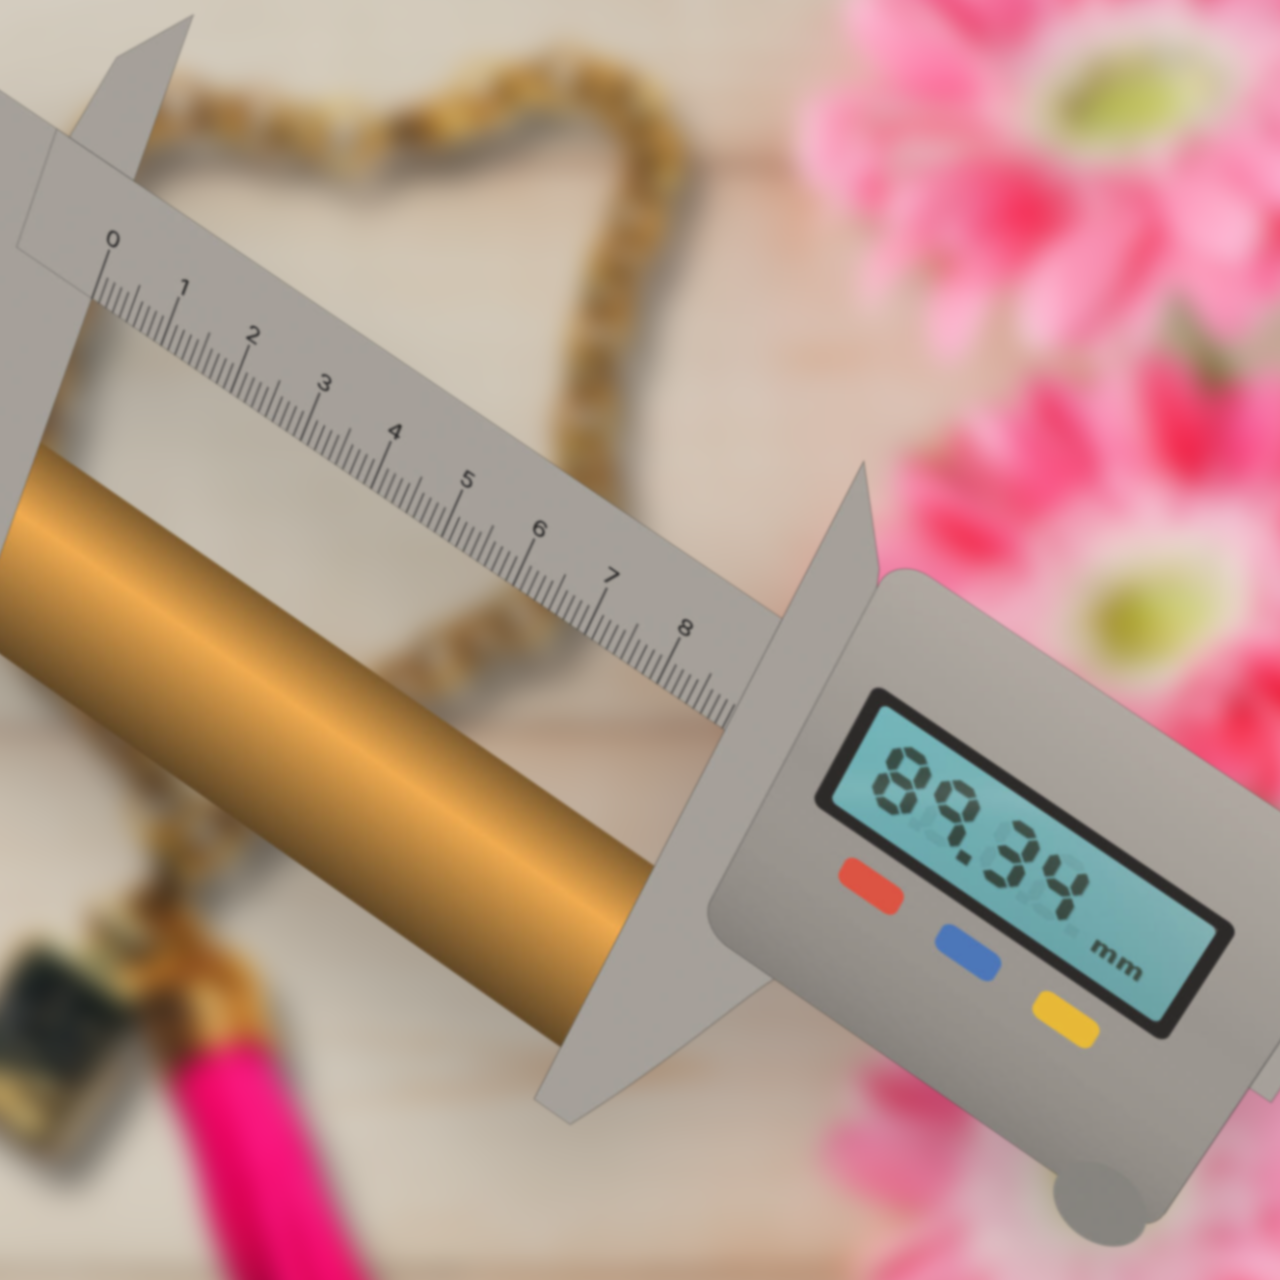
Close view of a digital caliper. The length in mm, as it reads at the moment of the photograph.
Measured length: 89.34 mm
